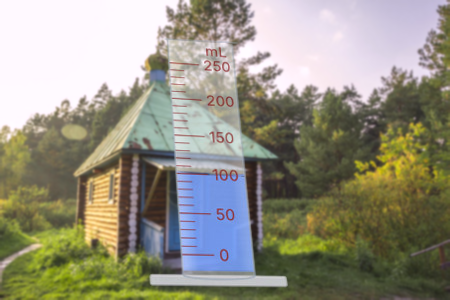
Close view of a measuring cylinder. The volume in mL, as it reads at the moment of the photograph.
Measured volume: 100 mL
